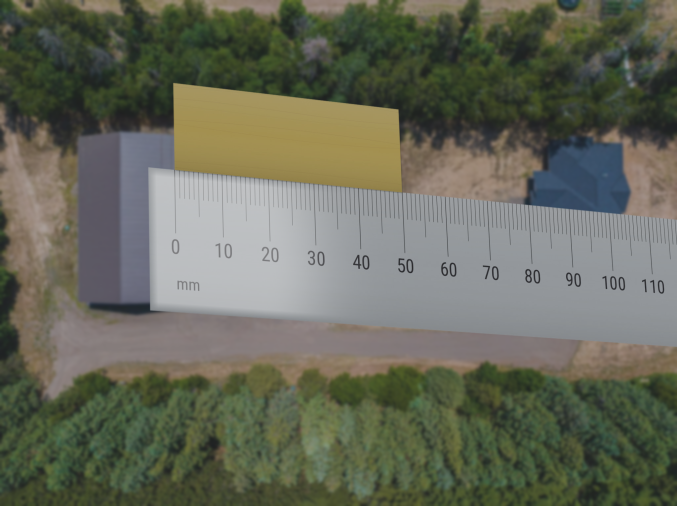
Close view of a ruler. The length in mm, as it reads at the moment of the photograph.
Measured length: 50 mm
